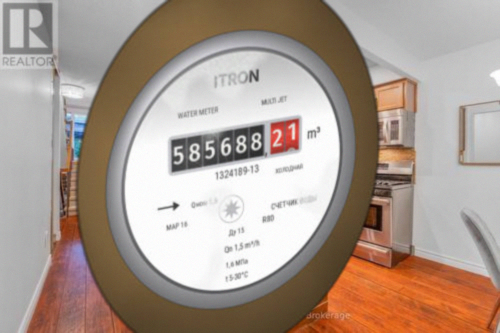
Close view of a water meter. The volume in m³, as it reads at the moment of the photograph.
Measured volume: 585688.21 m³
